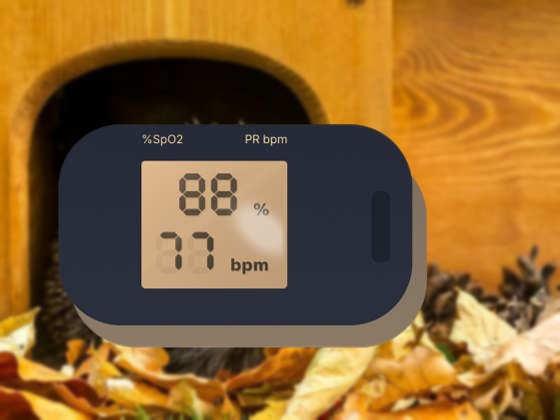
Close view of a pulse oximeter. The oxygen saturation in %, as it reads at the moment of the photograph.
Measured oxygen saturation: 88 %
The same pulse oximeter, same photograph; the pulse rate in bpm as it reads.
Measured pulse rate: 77 bpm
